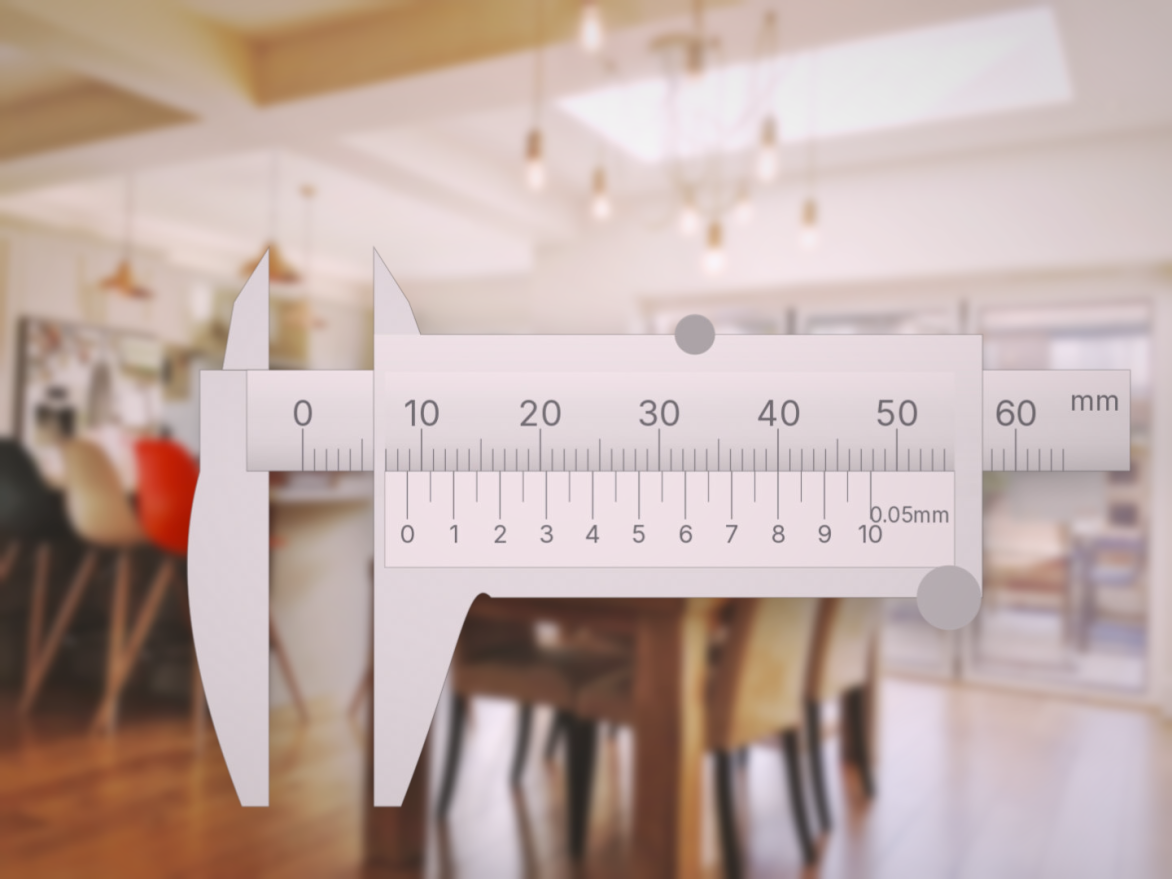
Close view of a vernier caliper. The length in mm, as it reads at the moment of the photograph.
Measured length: 8.8 mm
